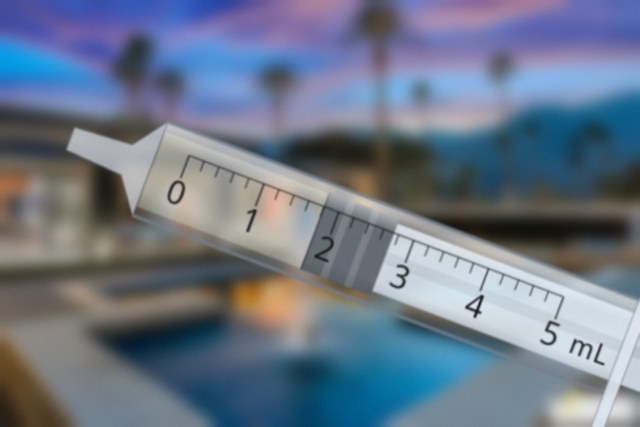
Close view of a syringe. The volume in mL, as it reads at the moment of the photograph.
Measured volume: 1.8 mL
